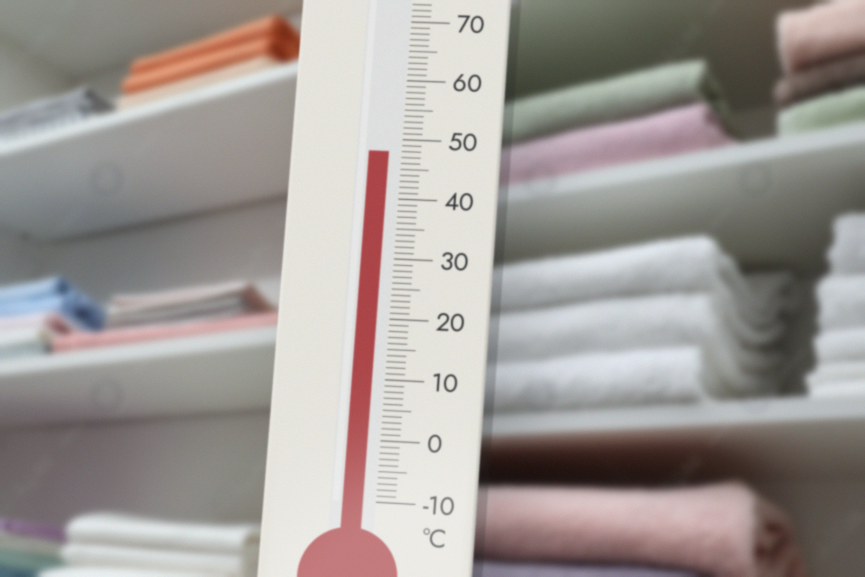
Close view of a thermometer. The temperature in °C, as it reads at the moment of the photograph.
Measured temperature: 48 °C
